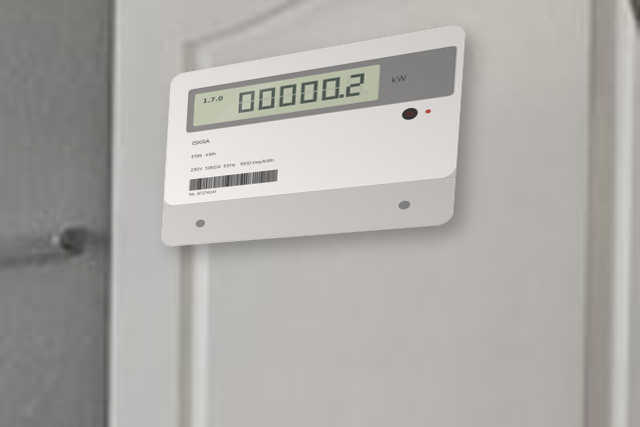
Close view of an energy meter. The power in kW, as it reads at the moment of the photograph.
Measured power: 0.2 kW
